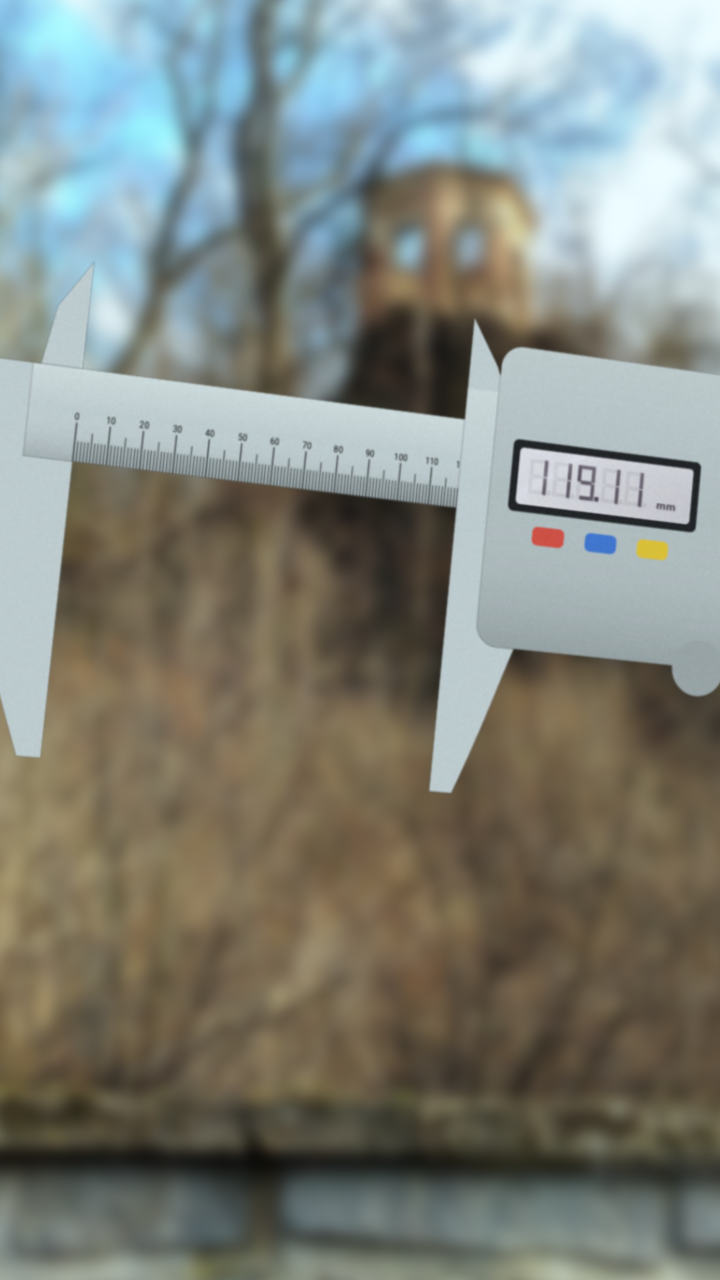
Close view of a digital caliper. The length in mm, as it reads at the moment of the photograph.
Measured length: 119.11 mm
